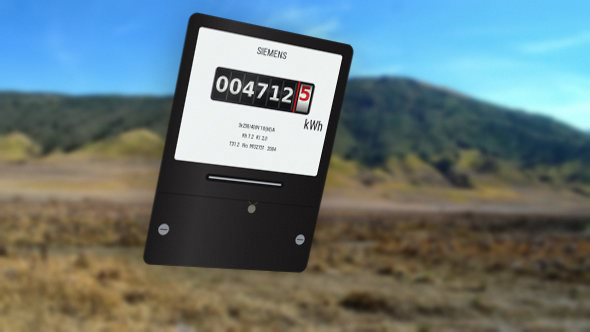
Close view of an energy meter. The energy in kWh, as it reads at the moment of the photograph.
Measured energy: 4712.5 kWh
